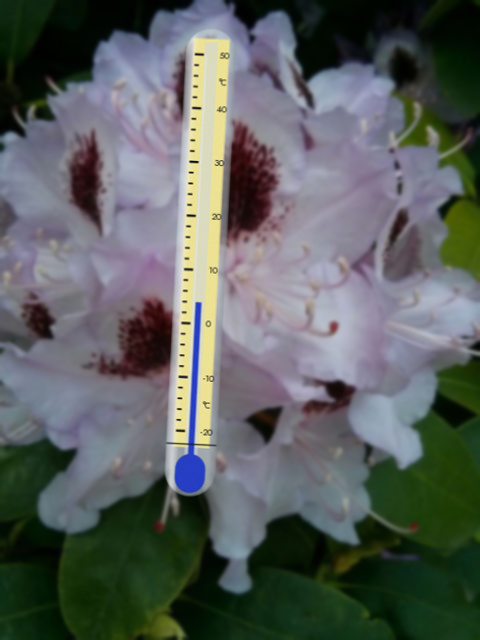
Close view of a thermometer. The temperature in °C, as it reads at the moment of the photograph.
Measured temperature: 4 °C
